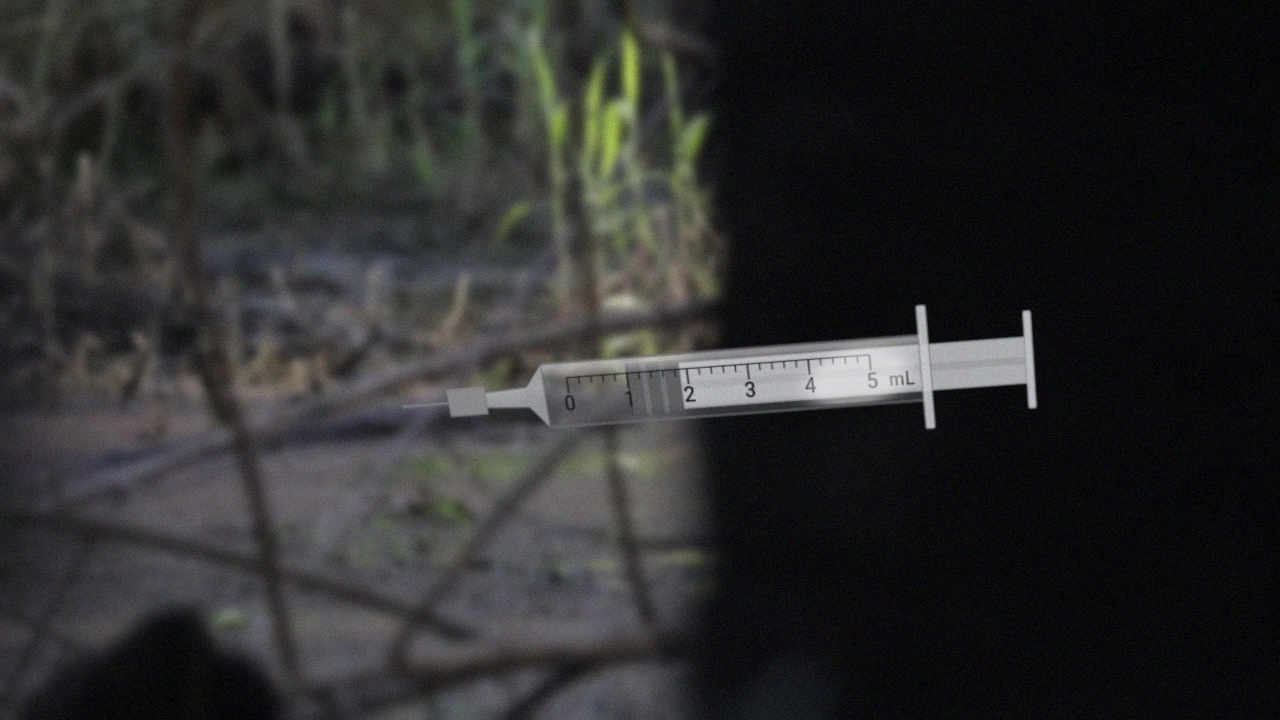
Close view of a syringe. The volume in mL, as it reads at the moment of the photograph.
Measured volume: 1 mL
